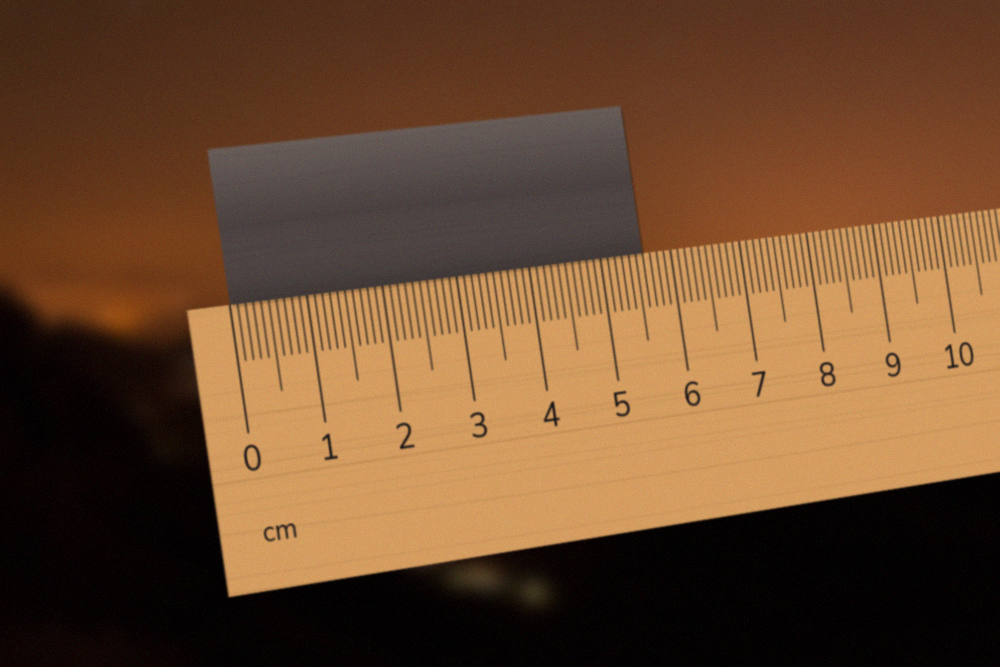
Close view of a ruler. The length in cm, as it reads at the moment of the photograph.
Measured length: 5.6 cm
